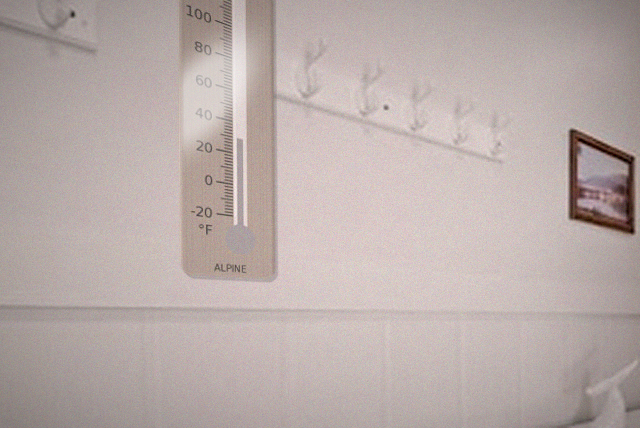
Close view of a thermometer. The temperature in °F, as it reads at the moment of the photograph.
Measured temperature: 30 °F
